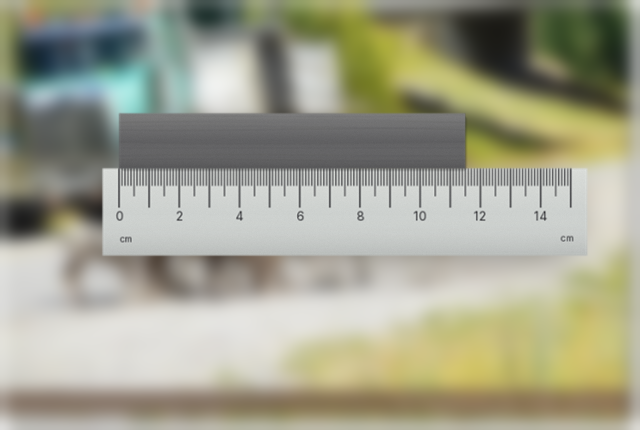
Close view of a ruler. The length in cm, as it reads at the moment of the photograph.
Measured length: 11.5 cm
